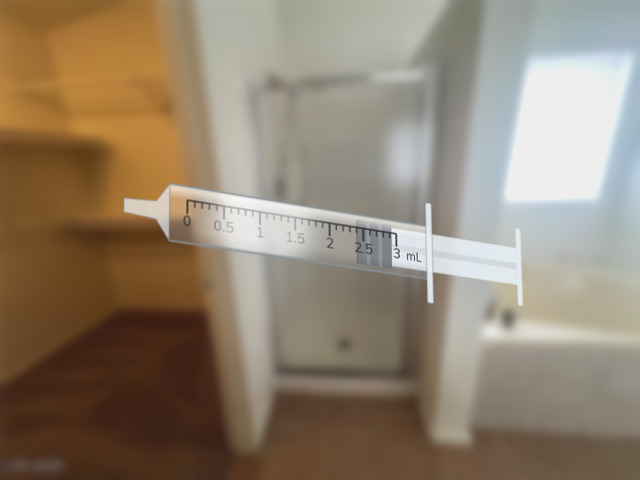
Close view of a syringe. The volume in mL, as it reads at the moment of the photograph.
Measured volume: 2.4 mL
